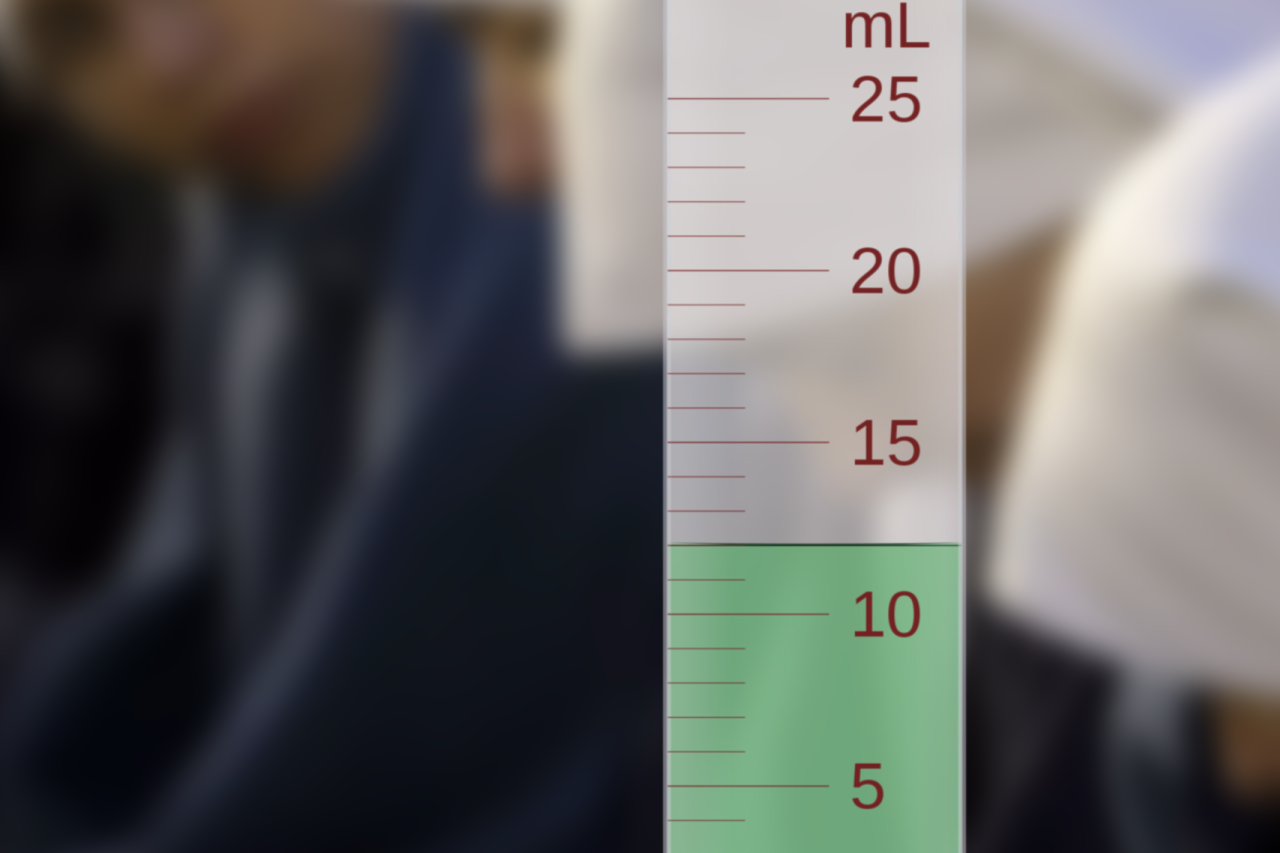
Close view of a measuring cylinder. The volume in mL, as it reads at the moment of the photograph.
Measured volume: 12 mL
